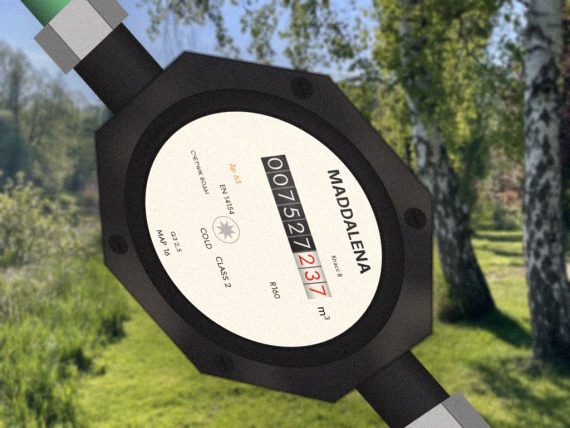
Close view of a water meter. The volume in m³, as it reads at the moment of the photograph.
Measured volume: 7527.237 m³
